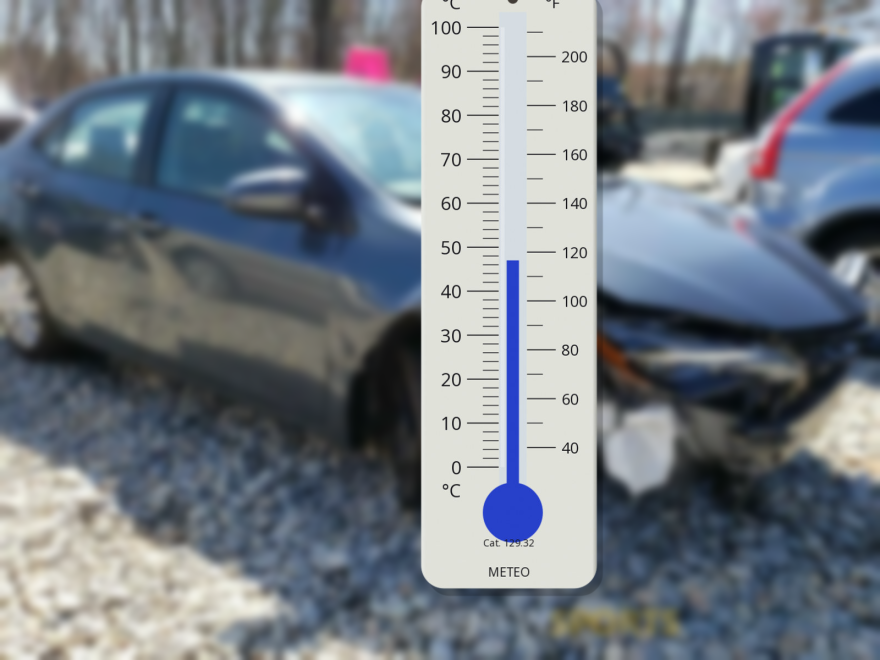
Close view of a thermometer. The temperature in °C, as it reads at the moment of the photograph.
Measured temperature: 47 °C
